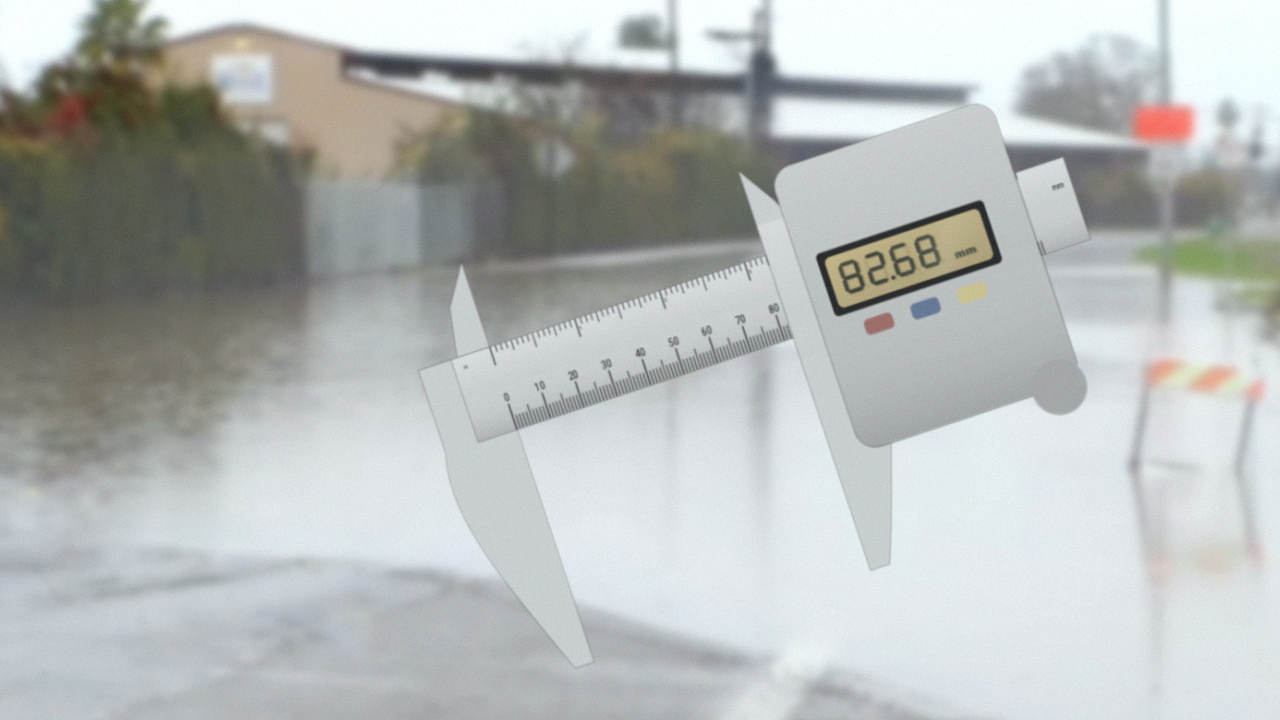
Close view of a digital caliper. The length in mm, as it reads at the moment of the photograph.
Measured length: 82.68 mm
